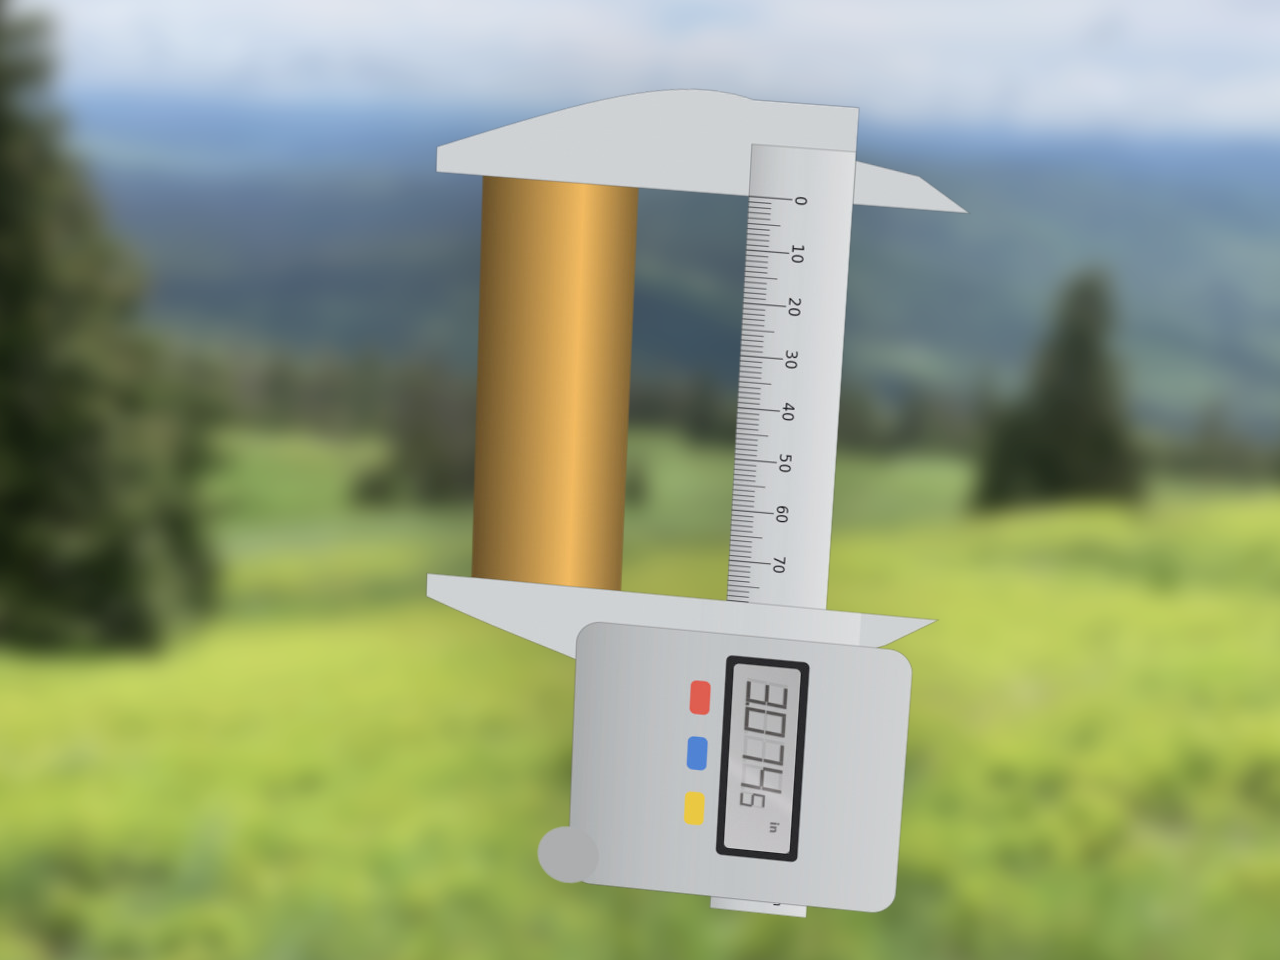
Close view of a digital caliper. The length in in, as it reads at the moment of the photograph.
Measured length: 3.0745 in
